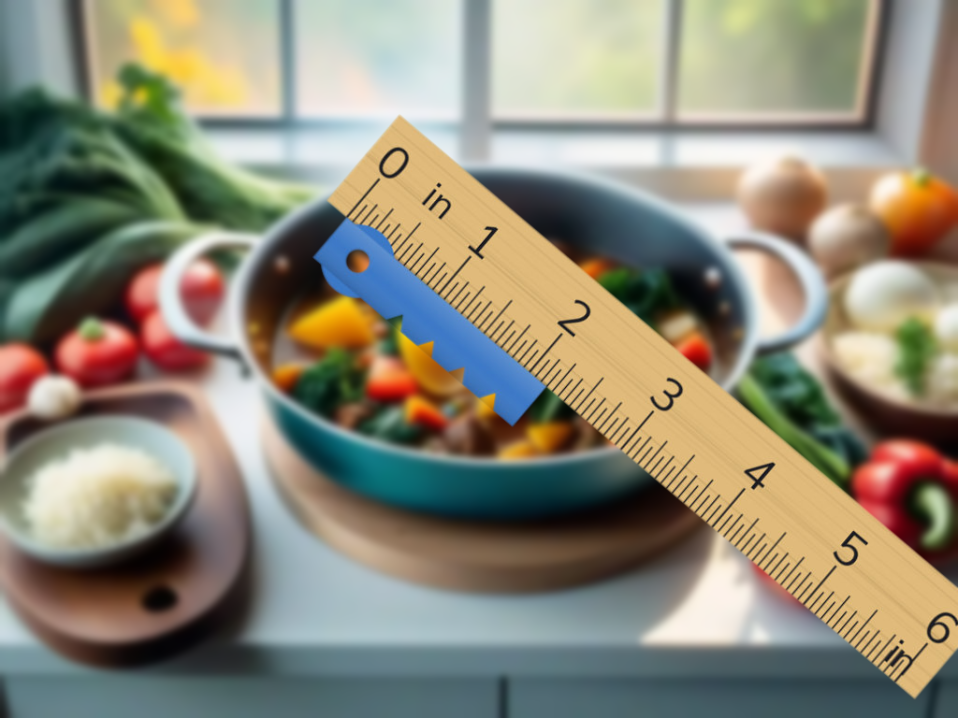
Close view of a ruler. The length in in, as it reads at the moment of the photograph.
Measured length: 2.1875 in
